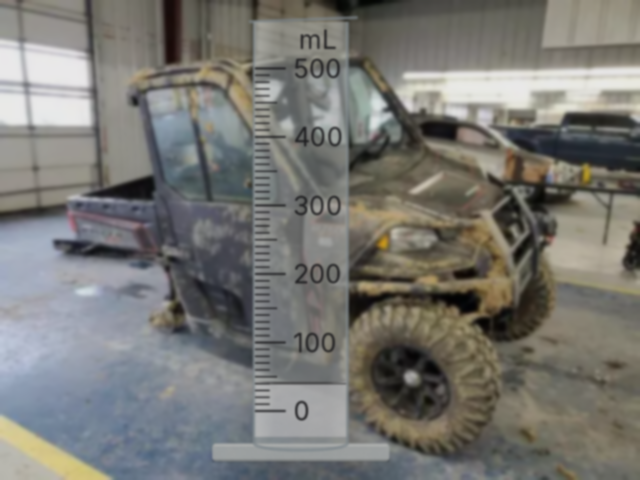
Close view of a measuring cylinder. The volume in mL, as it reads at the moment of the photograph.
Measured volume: 40 mL
